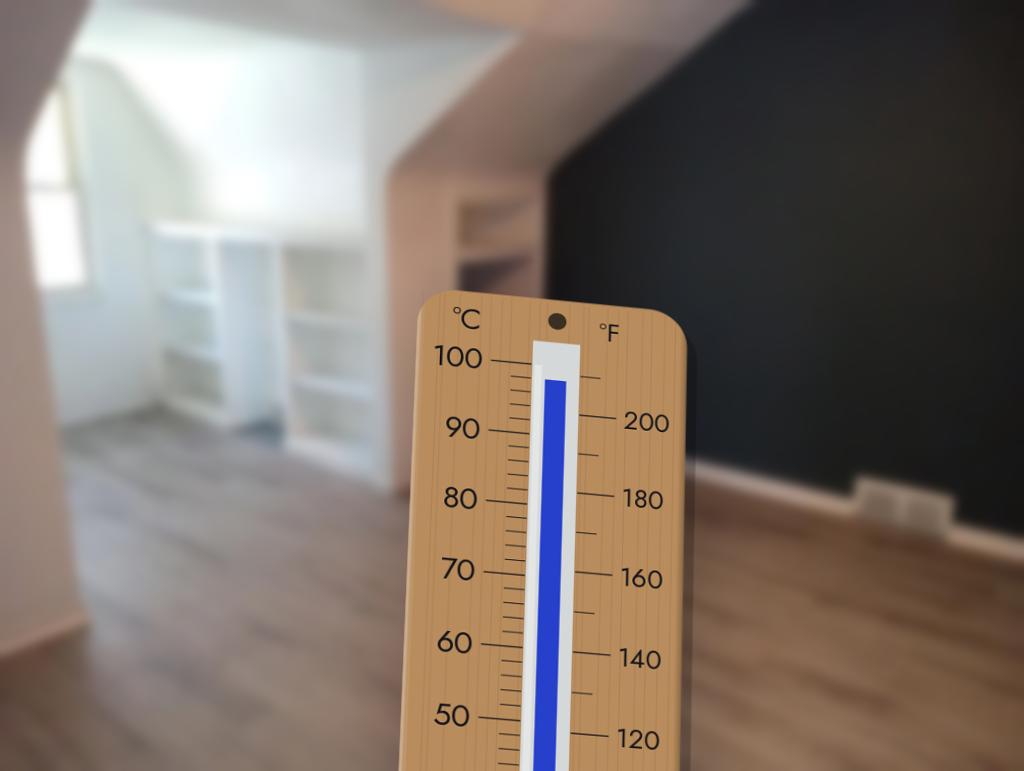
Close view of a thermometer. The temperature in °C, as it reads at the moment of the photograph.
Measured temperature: 98 °C
